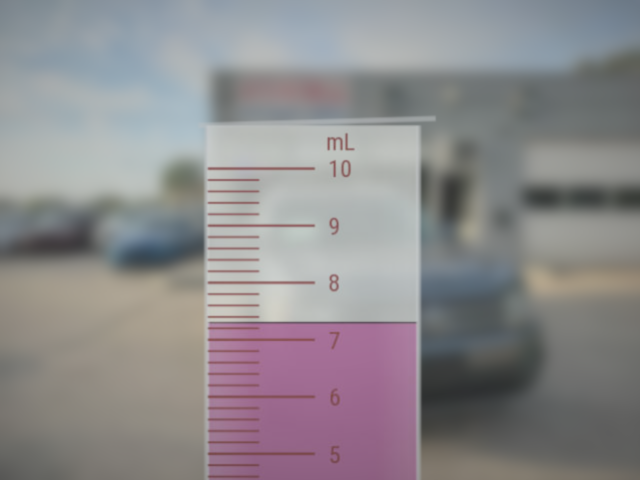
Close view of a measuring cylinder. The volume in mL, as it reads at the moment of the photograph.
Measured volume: 7.3 mL
